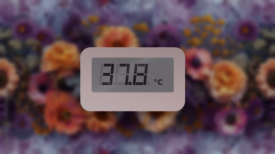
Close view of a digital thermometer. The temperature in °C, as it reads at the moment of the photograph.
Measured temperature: 37.8 °C
